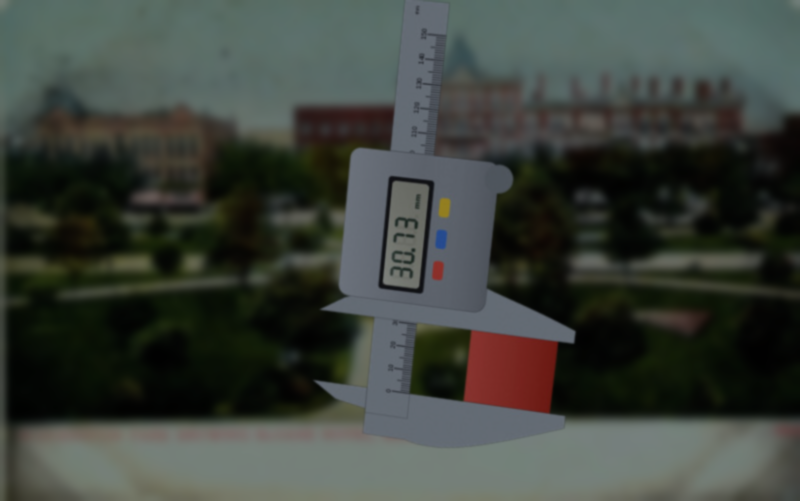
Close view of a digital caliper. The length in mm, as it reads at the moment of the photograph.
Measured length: 30.73 mm
